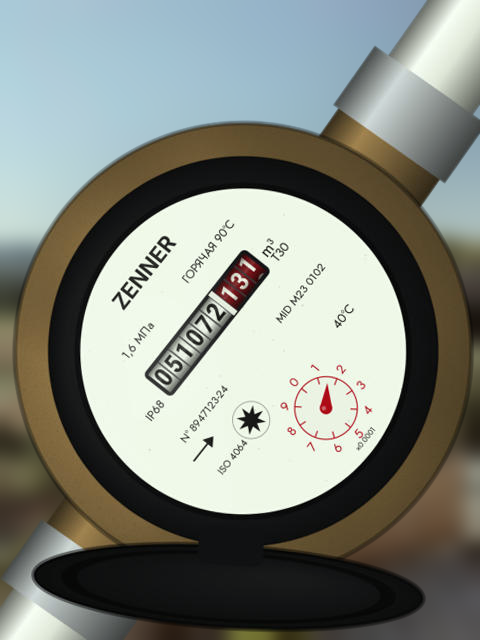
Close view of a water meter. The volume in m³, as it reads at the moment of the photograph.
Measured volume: 51072.1311 m³
